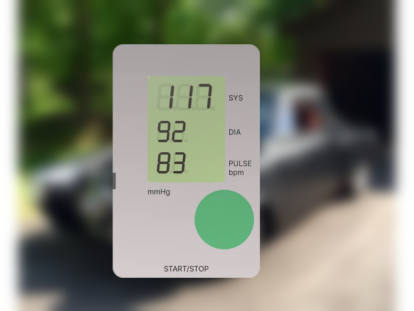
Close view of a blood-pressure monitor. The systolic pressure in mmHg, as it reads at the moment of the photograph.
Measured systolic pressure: 117 mmHg
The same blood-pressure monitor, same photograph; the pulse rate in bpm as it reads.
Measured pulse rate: 83 bpm
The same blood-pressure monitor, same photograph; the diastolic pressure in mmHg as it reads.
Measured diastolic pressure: 92 mmHg
